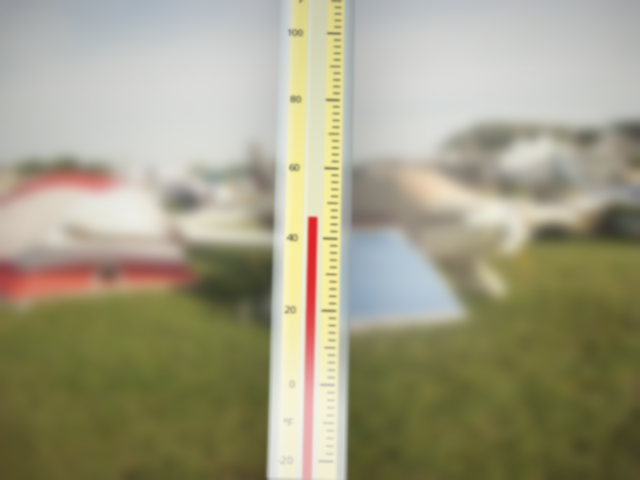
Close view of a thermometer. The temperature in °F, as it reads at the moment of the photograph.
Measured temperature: 46 °F
